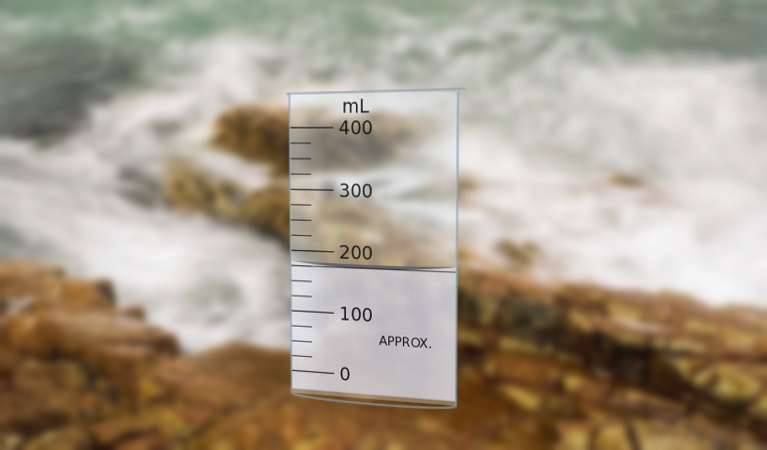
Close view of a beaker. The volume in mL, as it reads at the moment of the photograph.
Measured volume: 175 mL
